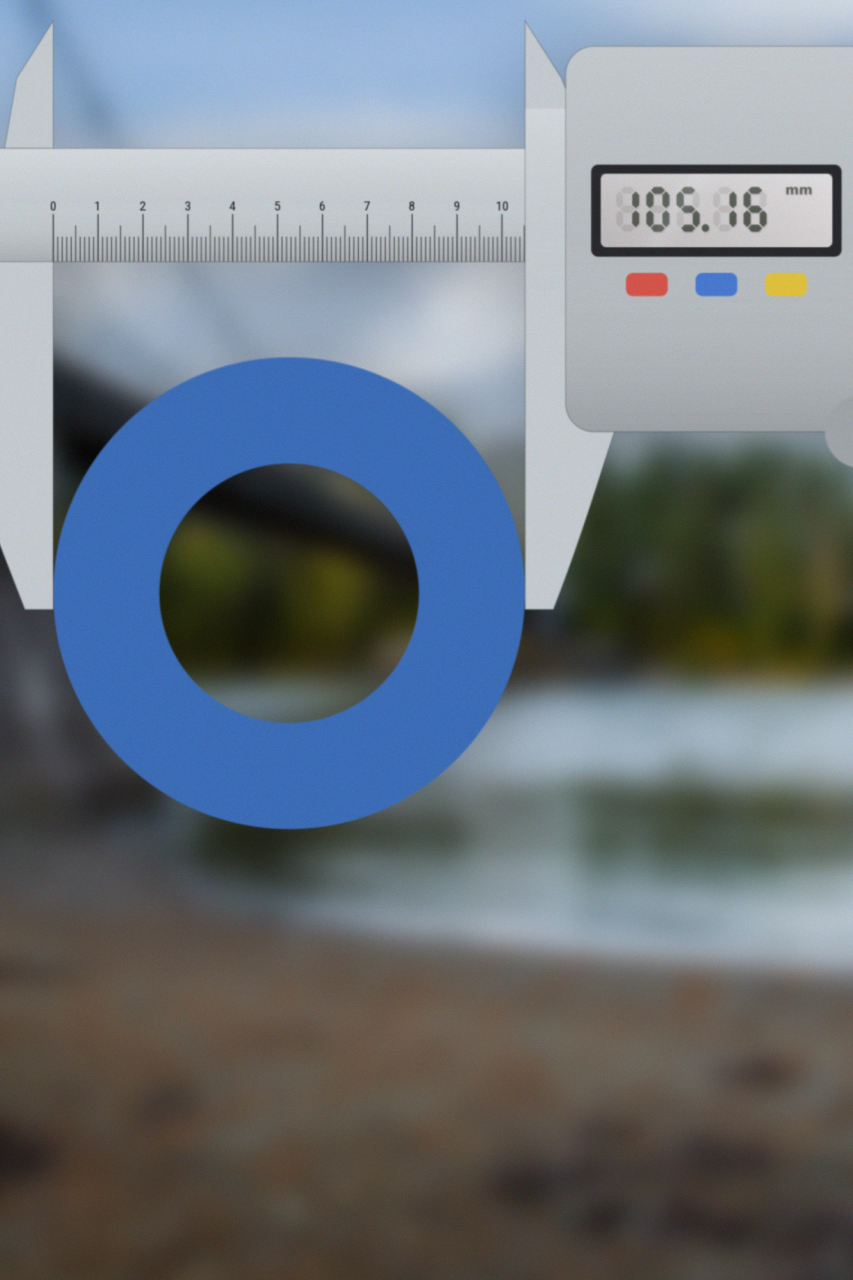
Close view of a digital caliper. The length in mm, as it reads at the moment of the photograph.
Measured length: 105.16 mm
